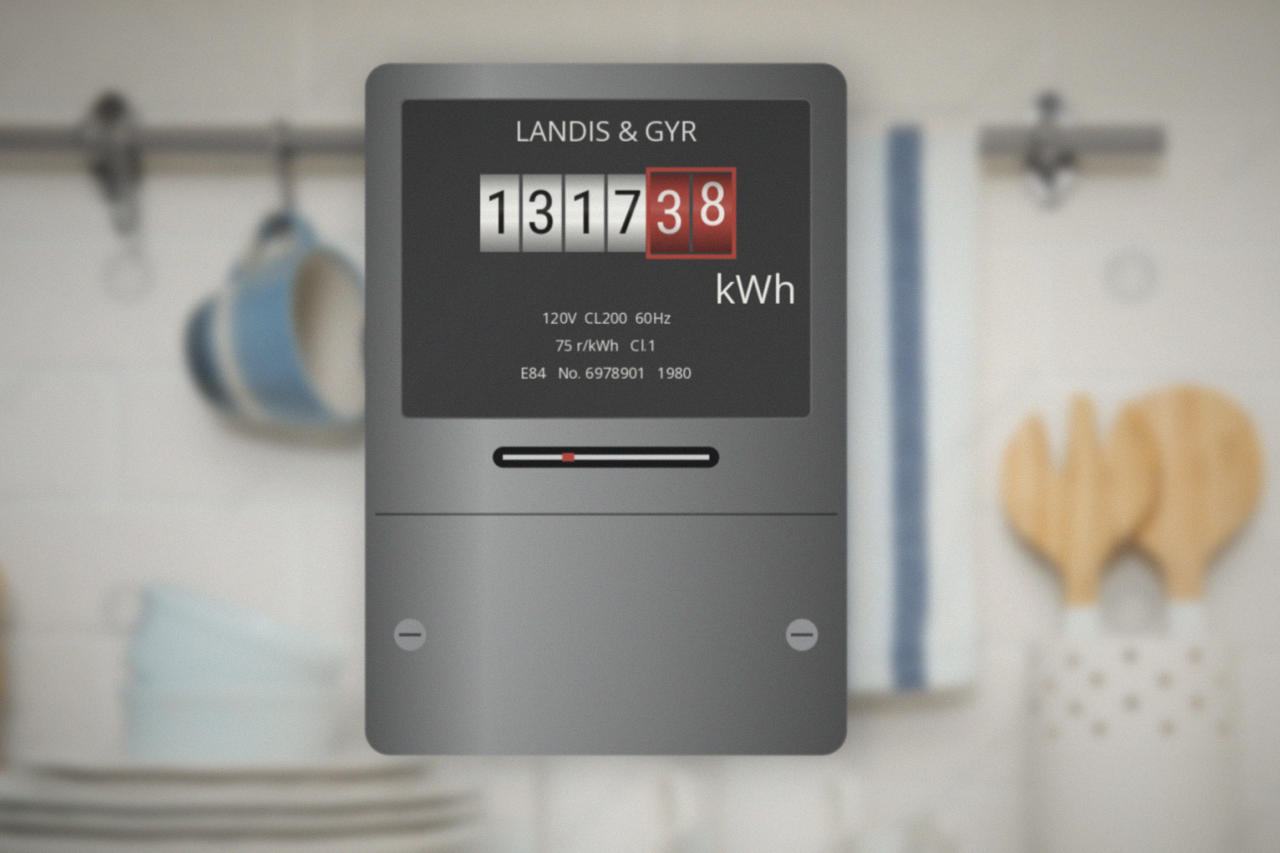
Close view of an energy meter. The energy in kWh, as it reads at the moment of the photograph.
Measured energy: 1317.38 kWh
